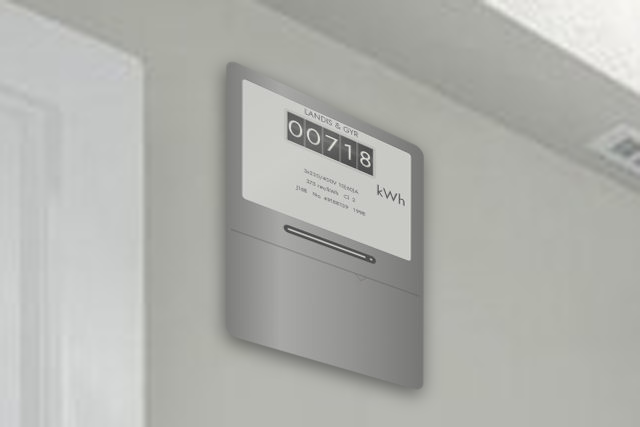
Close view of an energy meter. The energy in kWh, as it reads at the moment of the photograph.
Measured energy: 718 kWh
